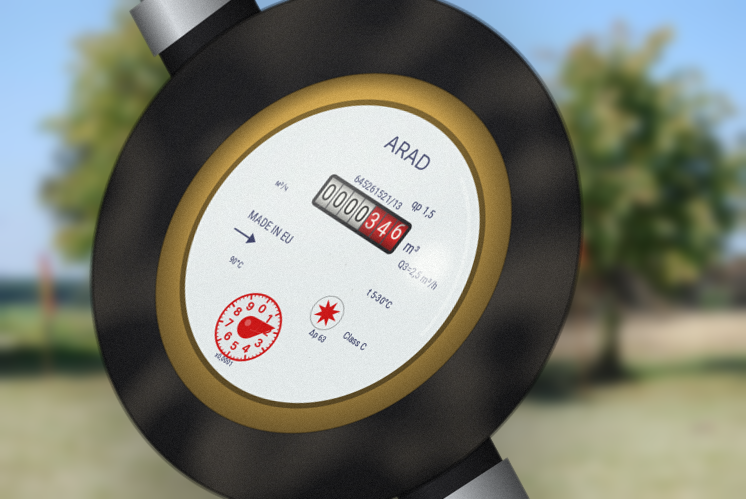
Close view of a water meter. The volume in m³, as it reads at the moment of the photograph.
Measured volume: 0.3461 m³
